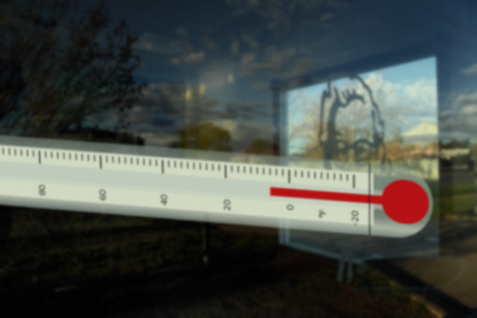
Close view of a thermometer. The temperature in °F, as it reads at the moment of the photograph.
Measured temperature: 6 °F
